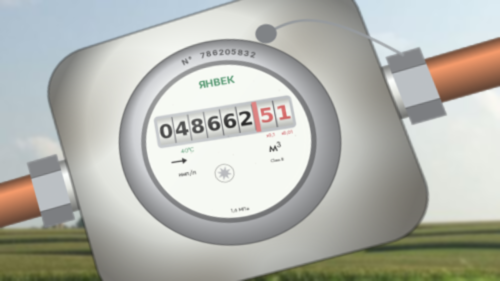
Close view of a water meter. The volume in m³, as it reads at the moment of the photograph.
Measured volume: 48662.51 m³
